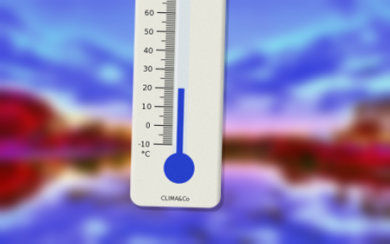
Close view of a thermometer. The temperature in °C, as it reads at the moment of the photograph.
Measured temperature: 20 °C
